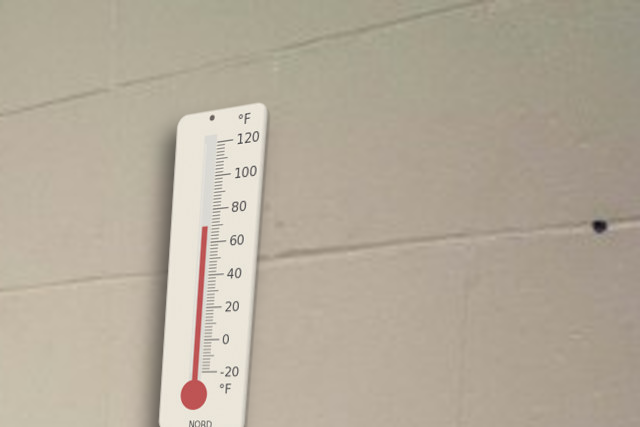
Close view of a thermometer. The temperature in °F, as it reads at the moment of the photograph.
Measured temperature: 70 °F
